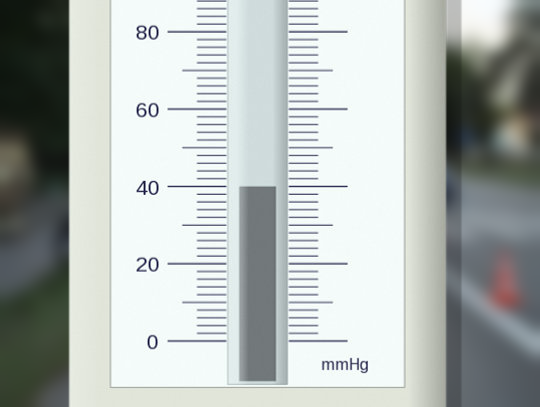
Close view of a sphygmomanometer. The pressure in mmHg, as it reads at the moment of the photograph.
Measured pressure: 40 mmHg
